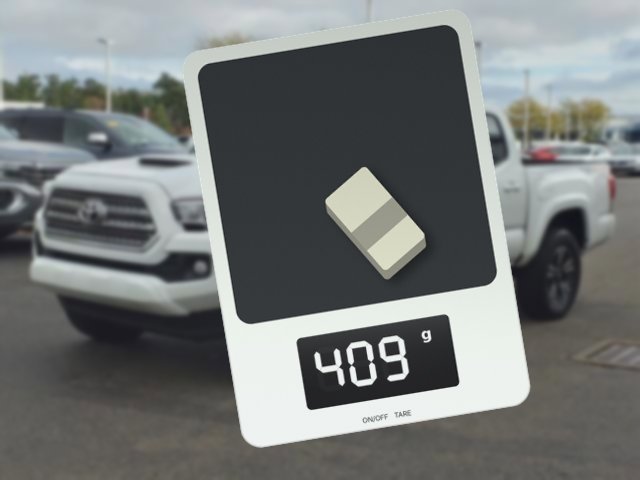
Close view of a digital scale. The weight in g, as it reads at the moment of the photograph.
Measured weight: 409 g
